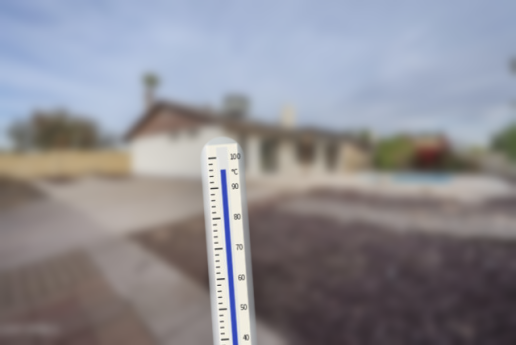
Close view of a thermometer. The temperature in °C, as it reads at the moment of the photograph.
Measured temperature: 96 °C
